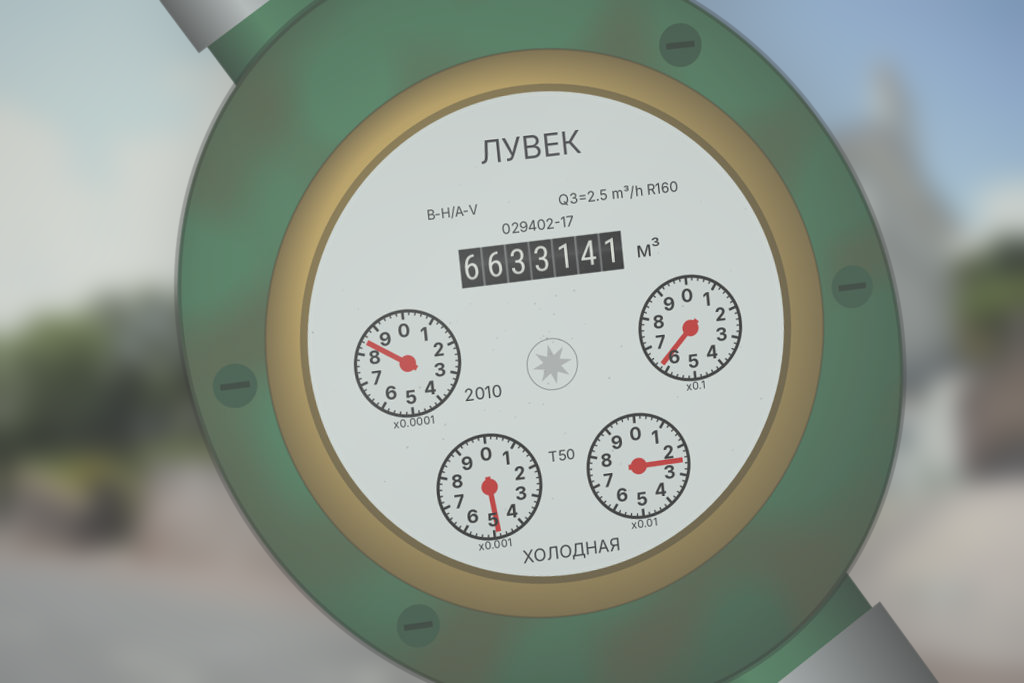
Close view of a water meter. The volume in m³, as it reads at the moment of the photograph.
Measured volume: 6633141.6248 m³
